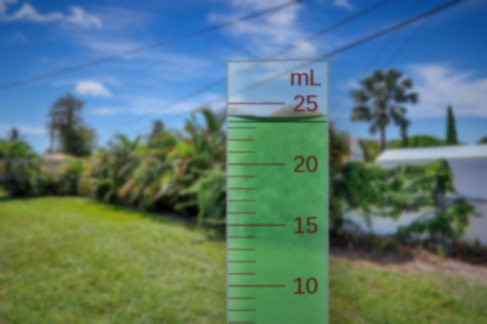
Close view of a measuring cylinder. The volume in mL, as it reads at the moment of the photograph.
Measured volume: 23.5 mL
